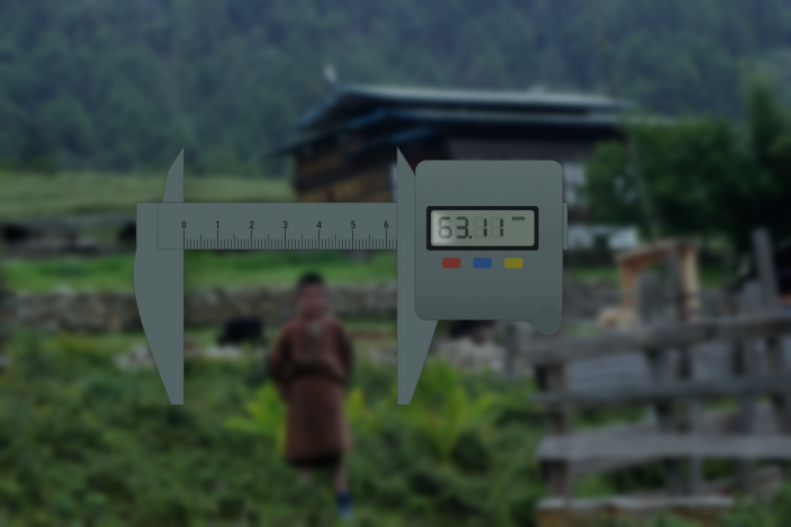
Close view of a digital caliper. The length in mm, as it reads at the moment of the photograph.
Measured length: 63.11 mm
